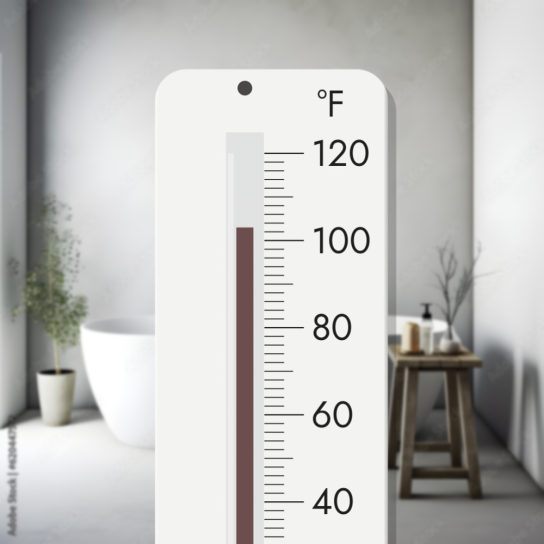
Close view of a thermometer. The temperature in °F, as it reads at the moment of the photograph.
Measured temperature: 103 °F
